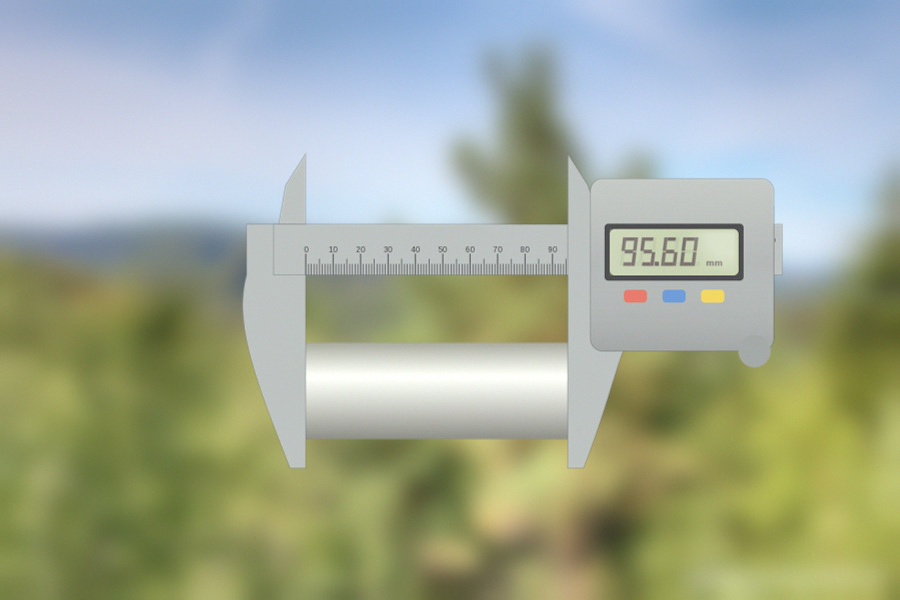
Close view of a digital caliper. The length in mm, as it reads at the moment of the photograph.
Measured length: 95.60 mm
